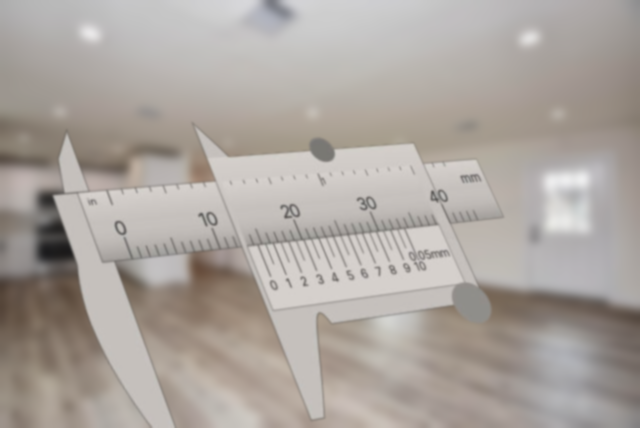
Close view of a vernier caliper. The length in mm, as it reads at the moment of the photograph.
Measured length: 14.5 mm
